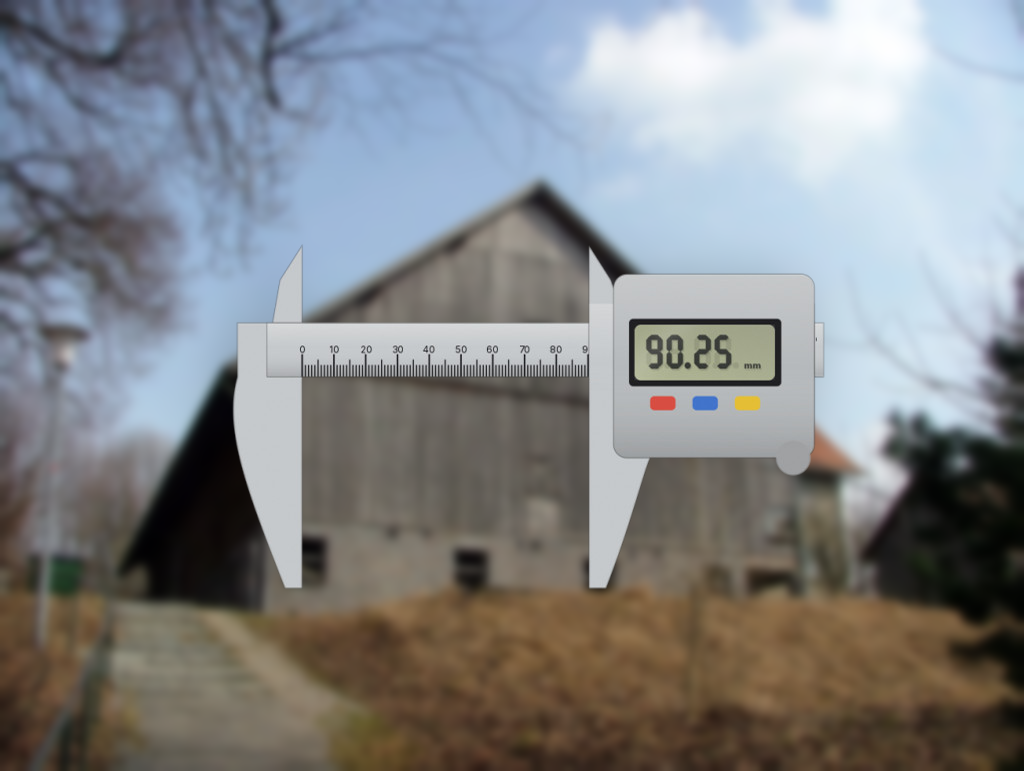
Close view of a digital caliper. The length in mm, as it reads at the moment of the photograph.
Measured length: 90.25 mm
